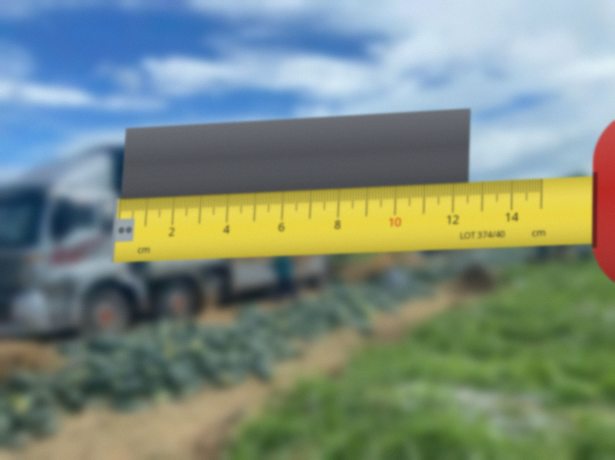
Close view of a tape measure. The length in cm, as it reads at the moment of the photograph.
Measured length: 12.5 cm
